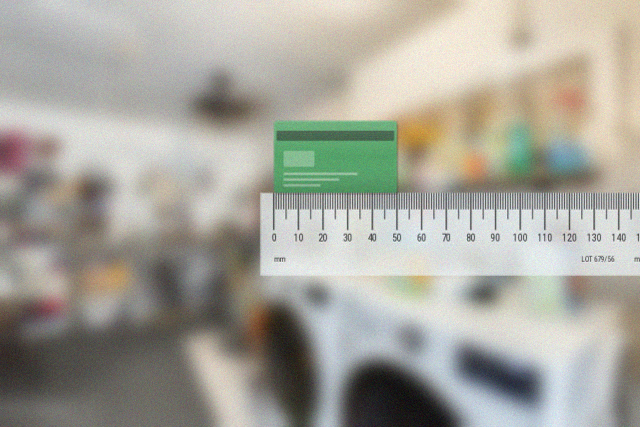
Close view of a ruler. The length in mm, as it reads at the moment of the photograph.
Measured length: 50 mm
